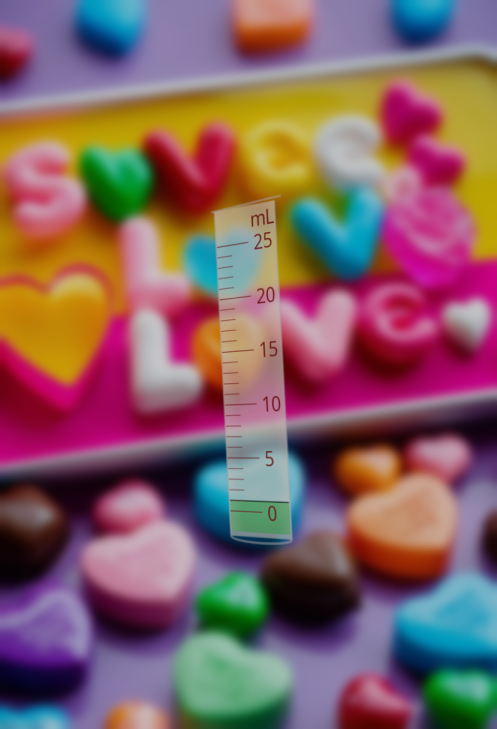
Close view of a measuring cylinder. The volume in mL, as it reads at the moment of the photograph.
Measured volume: 1 mL
